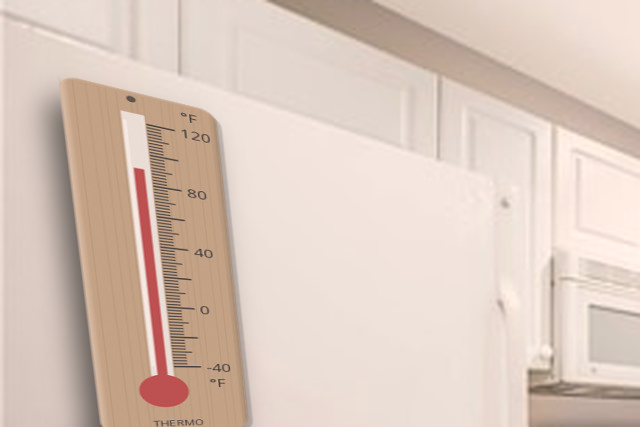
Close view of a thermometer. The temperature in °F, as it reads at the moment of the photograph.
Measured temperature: 90 °F
